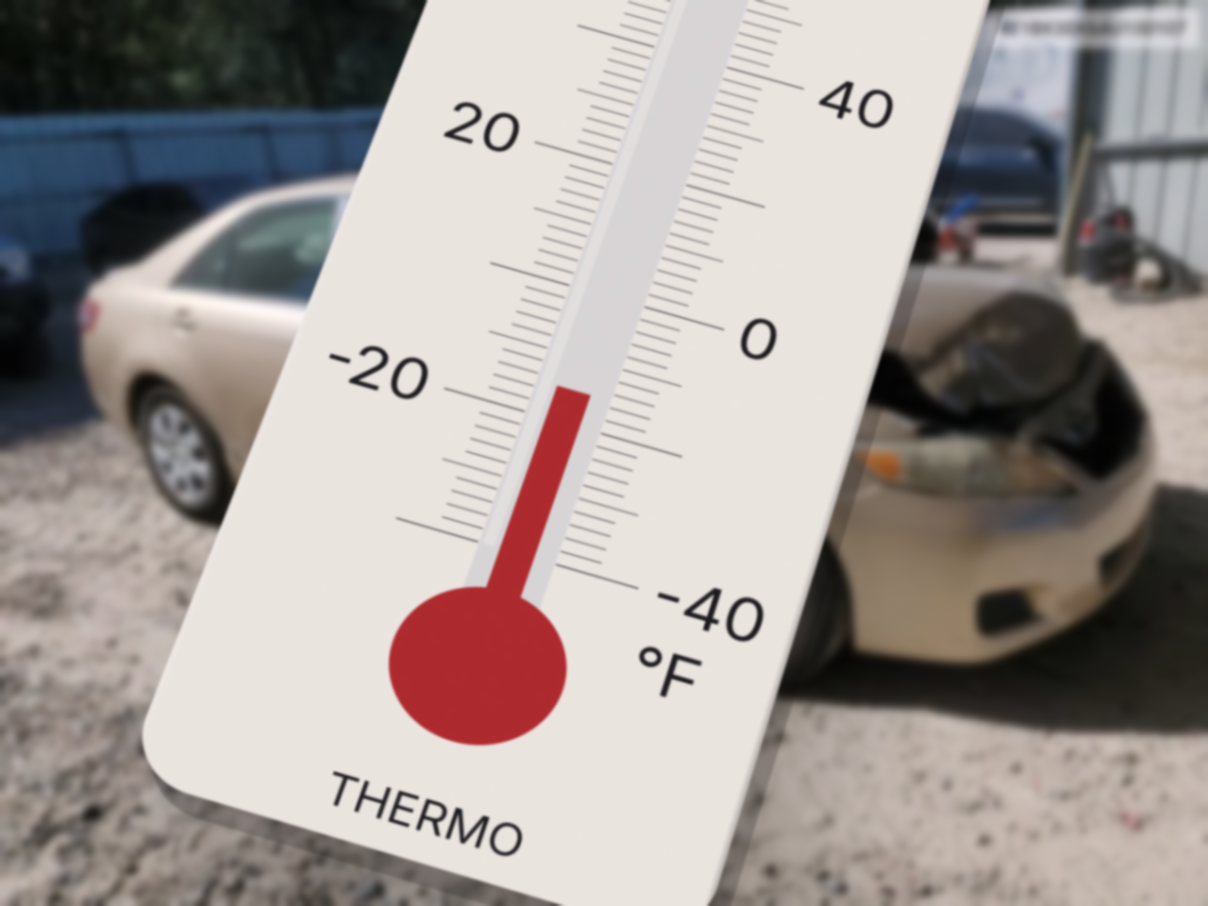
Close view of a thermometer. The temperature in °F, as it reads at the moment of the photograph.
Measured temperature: -15 °F
